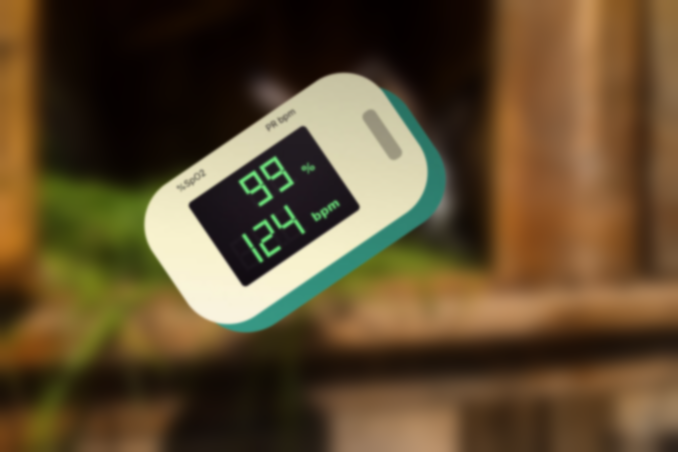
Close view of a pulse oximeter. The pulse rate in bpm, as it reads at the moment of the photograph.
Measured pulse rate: 124 bpm
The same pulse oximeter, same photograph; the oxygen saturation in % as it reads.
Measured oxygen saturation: 99 %
